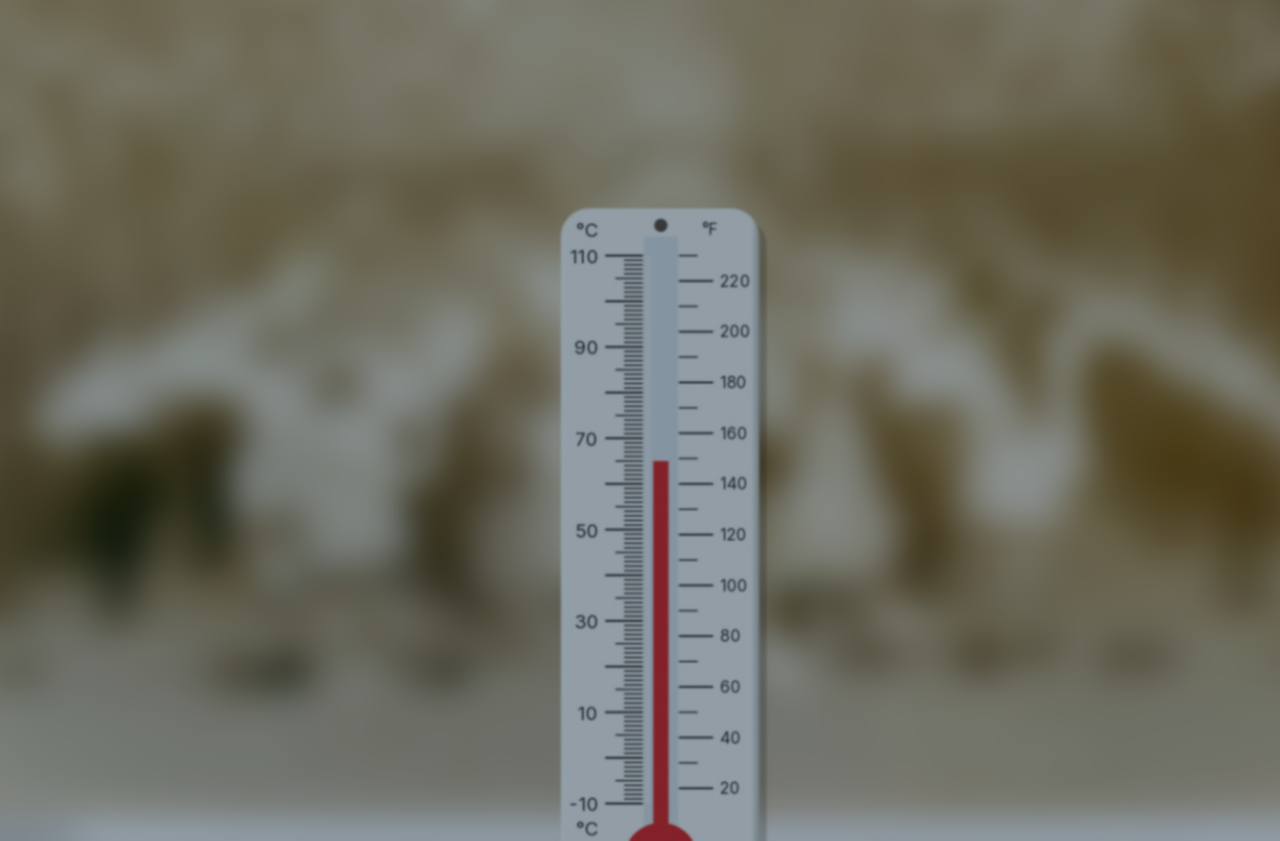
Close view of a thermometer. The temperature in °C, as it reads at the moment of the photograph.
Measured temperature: 65 °C
